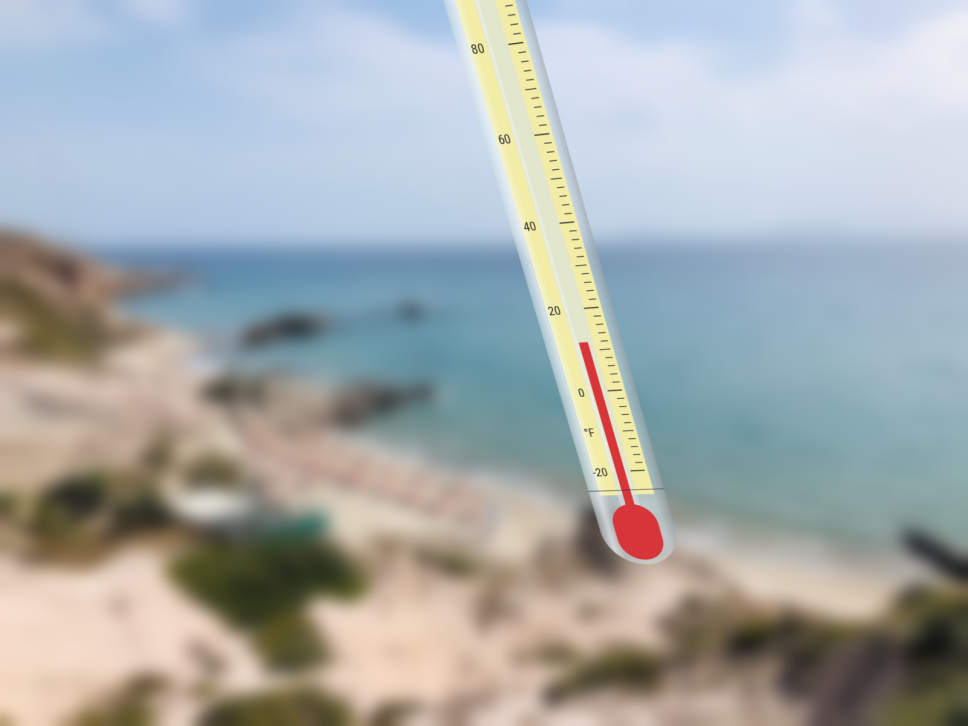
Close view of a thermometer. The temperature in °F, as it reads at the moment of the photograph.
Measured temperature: 12 °F
